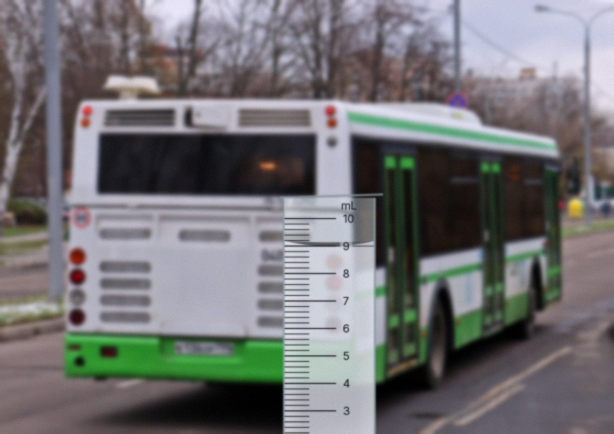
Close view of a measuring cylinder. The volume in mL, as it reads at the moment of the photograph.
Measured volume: 9 mL
